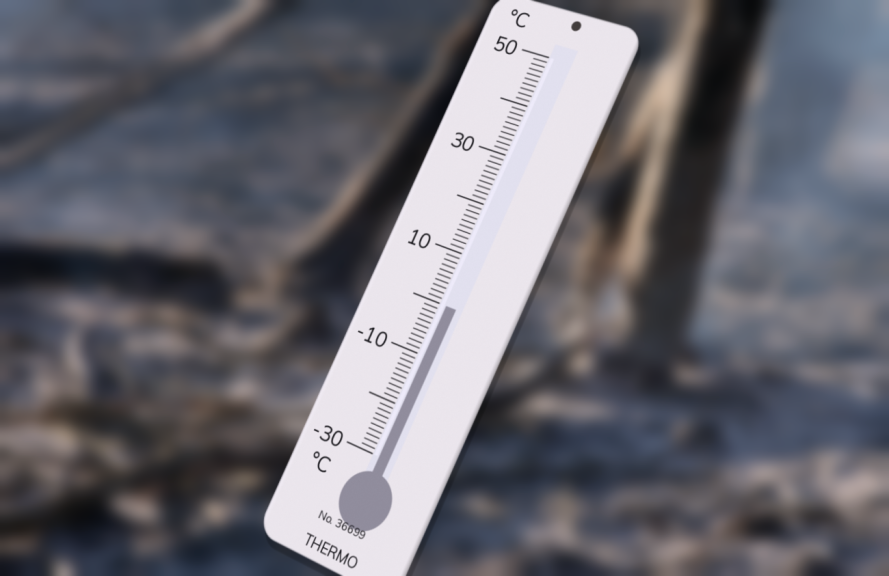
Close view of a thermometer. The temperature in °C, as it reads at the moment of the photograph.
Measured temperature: 0 °C
